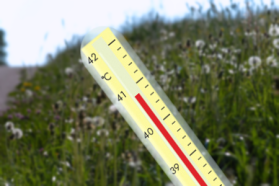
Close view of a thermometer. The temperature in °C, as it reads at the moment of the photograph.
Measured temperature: 40.8 °C
